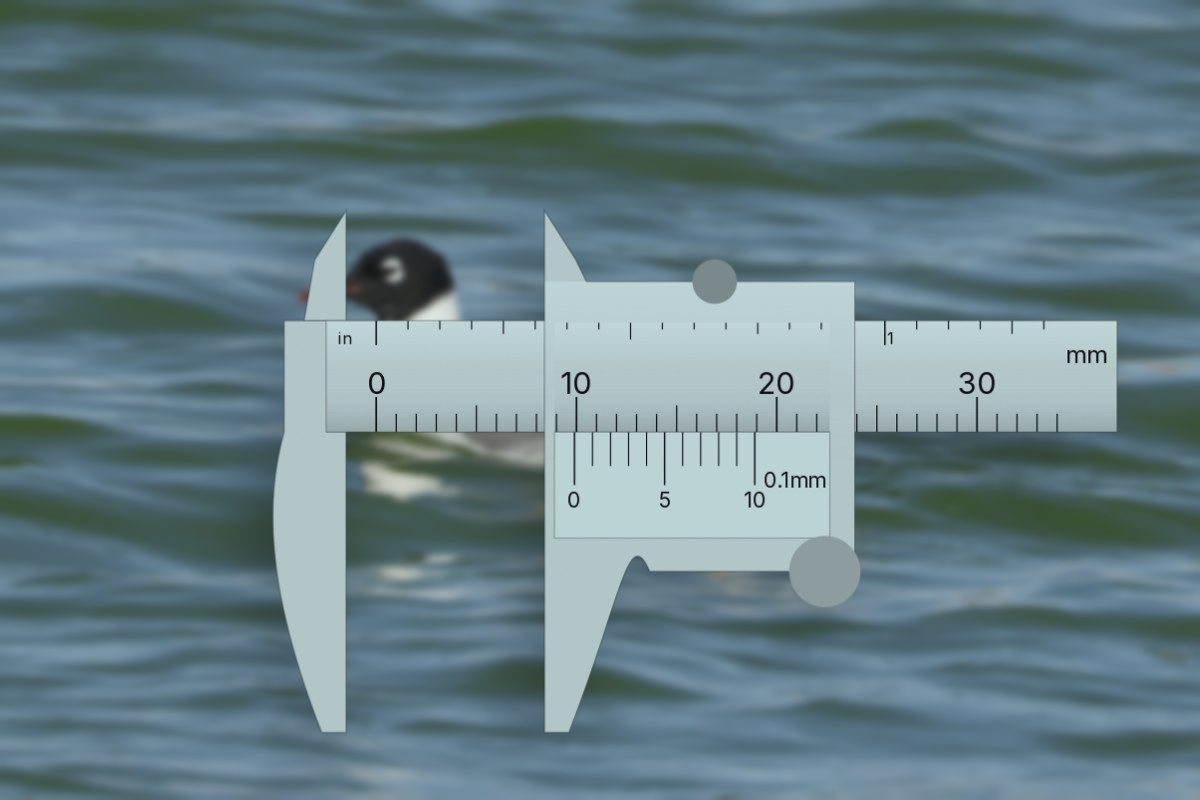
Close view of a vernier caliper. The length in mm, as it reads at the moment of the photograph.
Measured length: 9.9 mm
